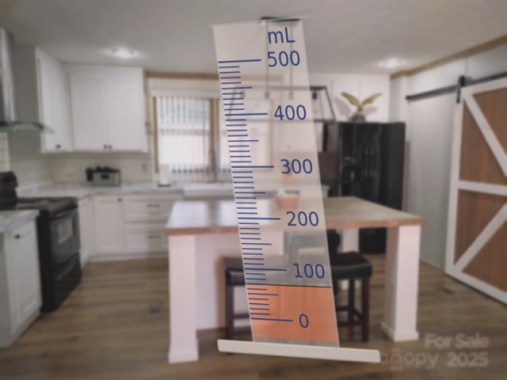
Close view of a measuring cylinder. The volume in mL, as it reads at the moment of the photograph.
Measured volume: 70 mL
